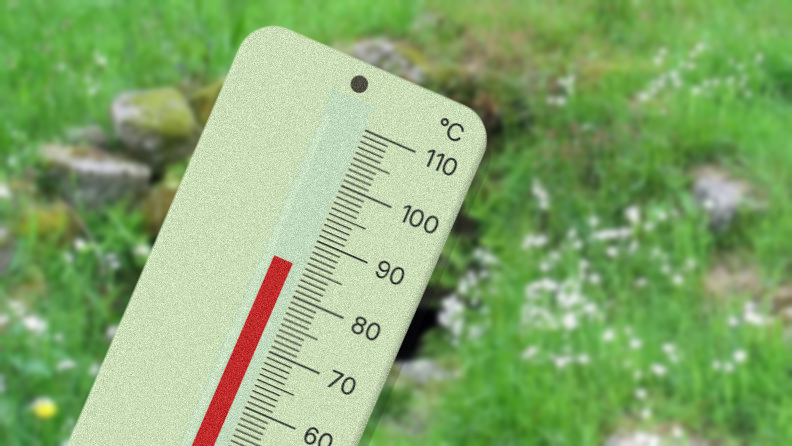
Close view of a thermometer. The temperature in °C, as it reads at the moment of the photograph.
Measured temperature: 85 °C
